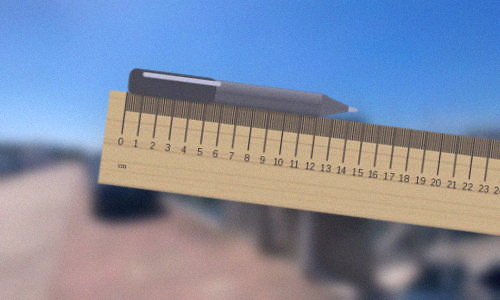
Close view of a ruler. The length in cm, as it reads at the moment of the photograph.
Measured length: 14.5 cm
